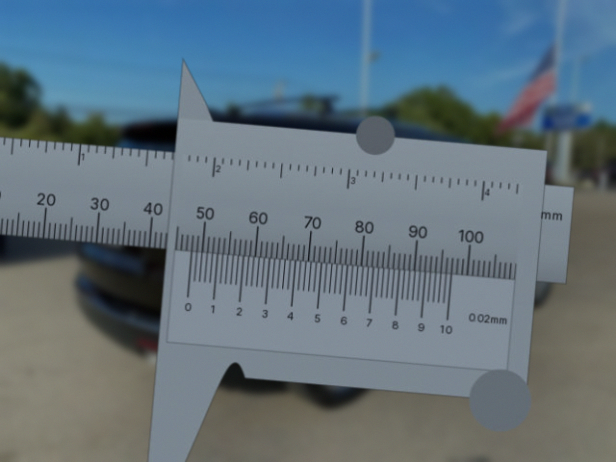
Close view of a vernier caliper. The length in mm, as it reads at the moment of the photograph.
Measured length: 48.0 mm
